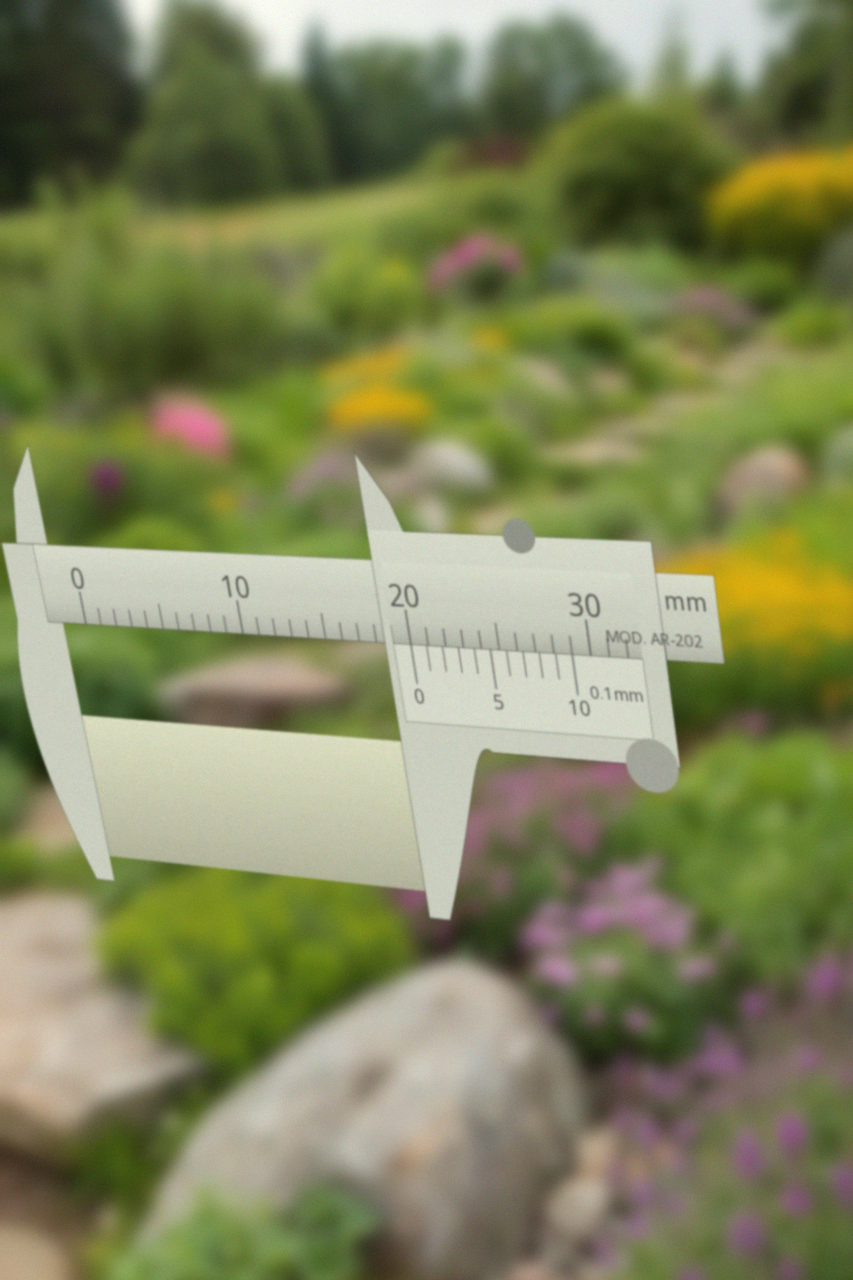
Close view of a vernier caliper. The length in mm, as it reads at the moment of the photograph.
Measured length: 20.0 mm
